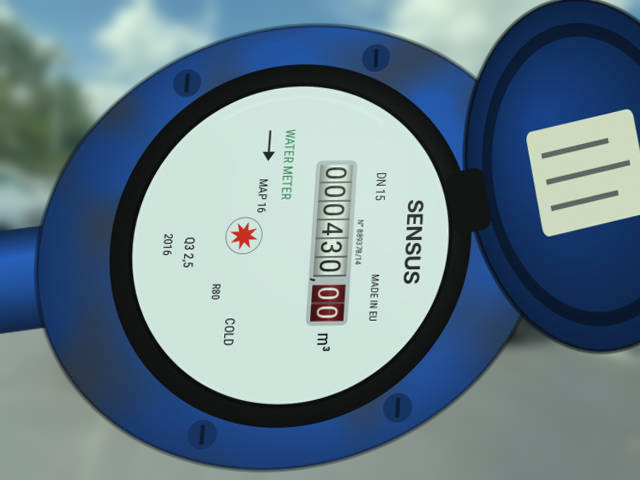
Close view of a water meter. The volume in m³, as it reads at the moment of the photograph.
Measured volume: 430.00 m³
